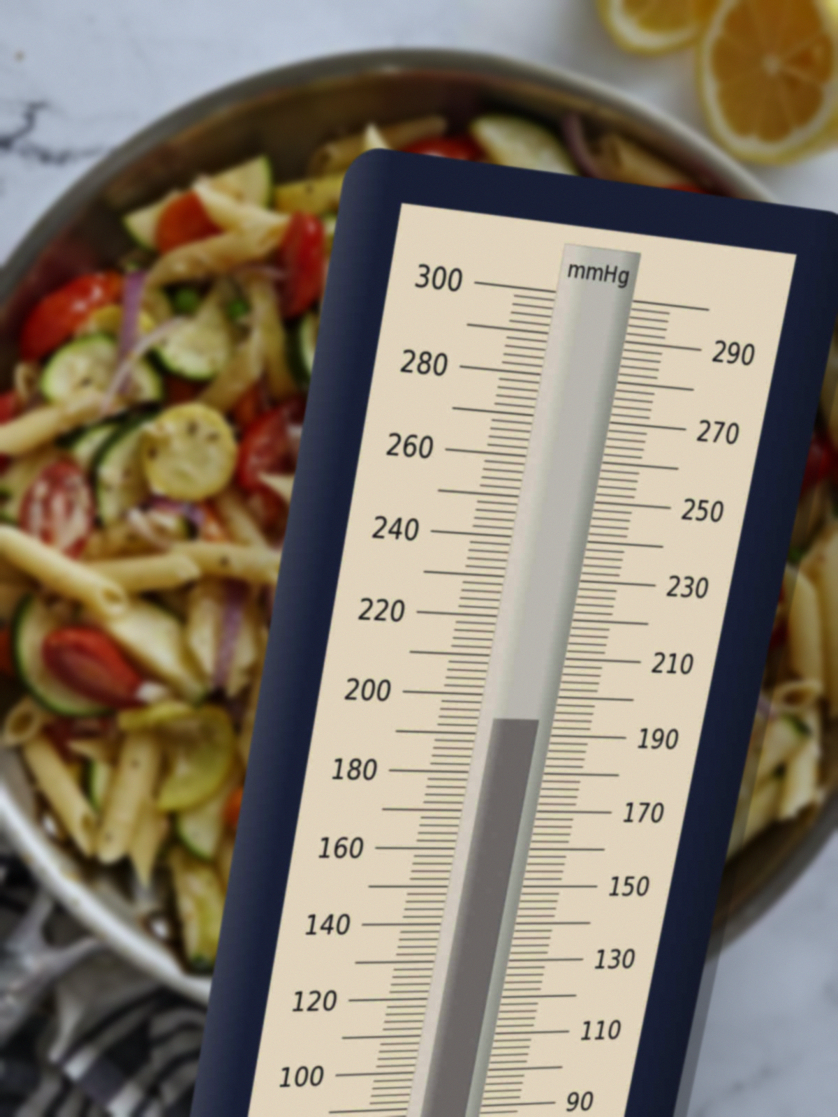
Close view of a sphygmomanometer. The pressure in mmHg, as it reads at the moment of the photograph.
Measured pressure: 194 mmHg
